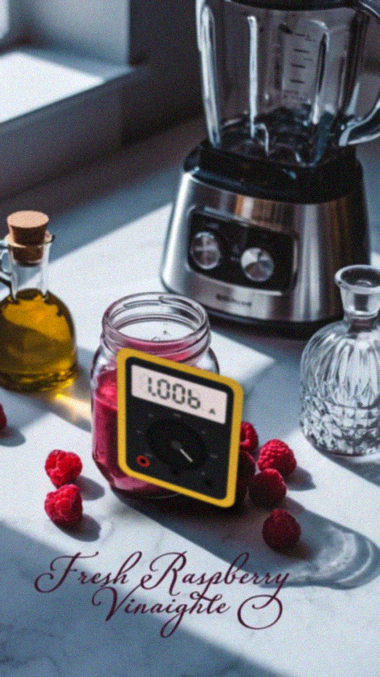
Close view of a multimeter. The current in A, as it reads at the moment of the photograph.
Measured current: 1.006 A
